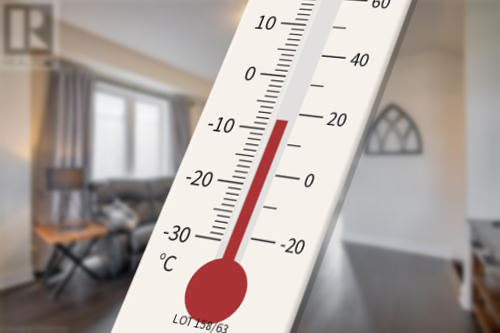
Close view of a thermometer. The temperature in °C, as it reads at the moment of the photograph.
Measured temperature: -8 °C
